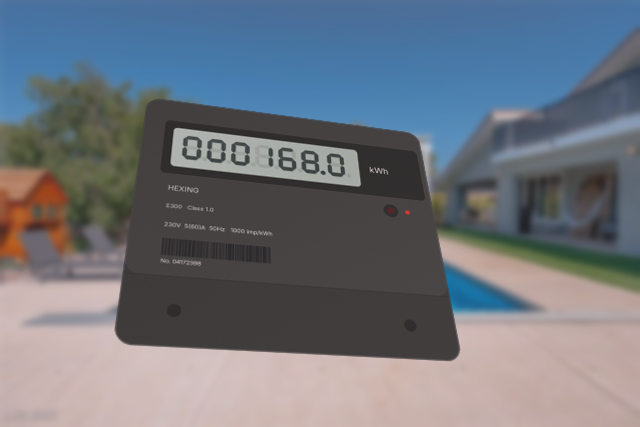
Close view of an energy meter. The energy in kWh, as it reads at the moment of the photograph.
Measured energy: 168.0 kWh
